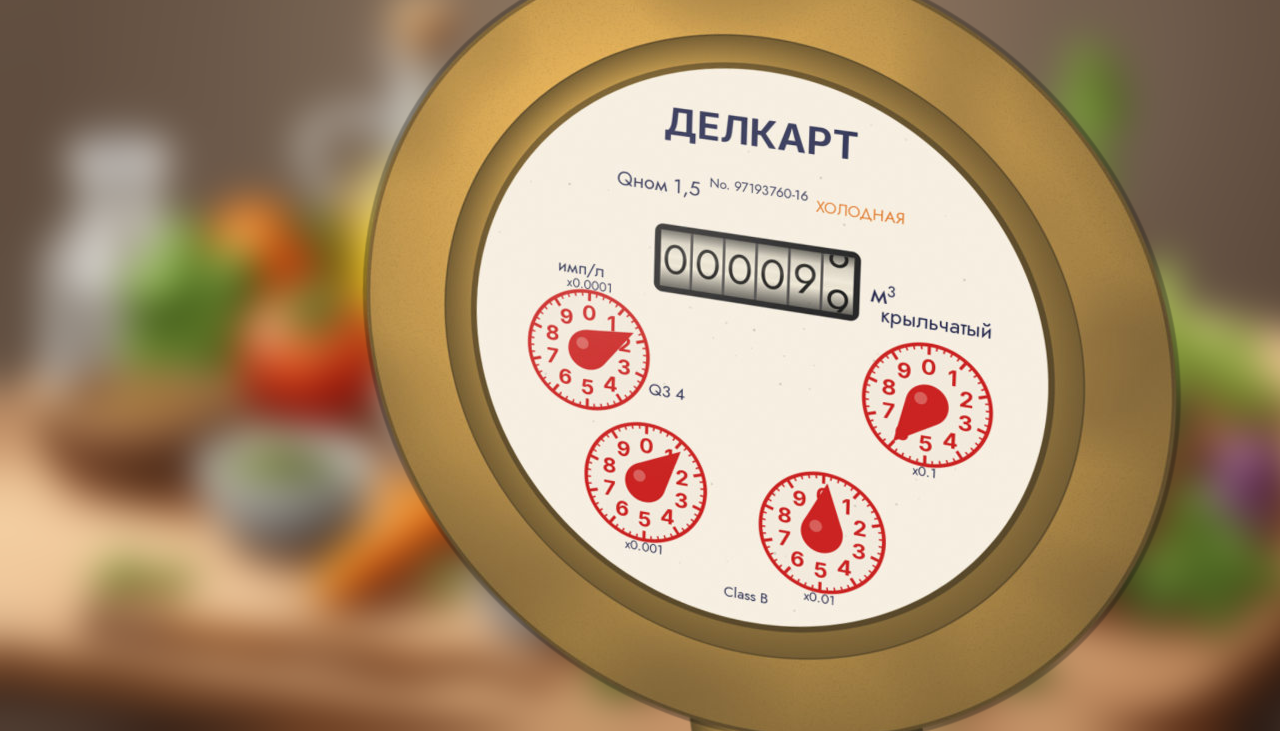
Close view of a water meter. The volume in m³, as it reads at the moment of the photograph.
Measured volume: 98.6011 m³
